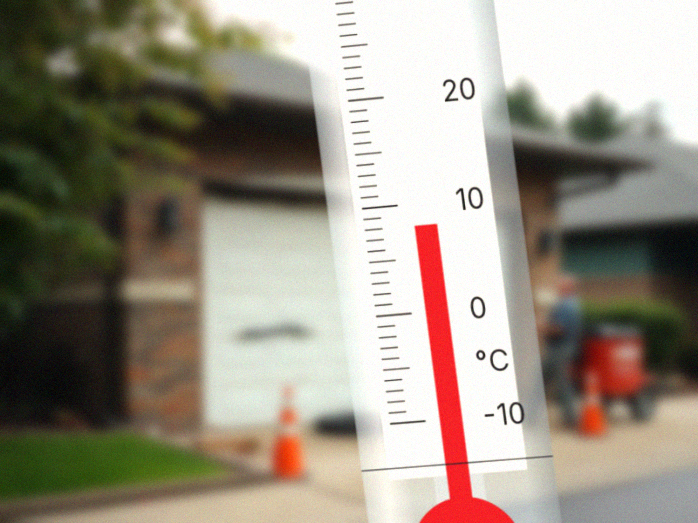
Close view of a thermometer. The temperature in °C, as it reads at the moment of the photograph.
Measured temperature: 8 °C
